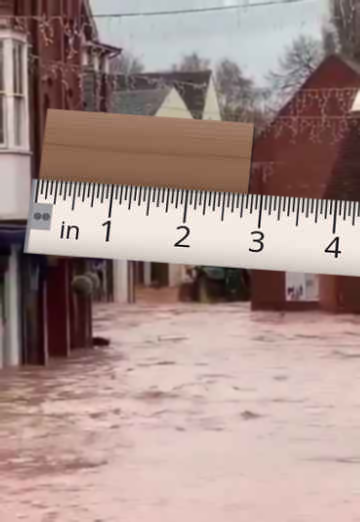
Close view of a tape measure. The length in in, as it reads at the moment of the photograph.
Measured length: 2.8125 in
